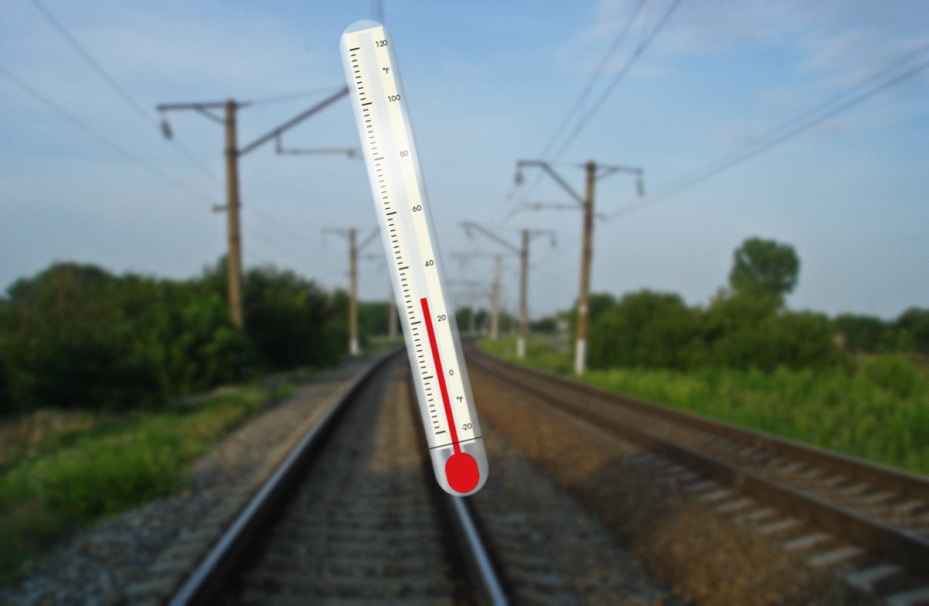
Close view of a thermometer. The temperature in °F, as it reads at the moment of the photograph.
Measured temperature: 28 °F
